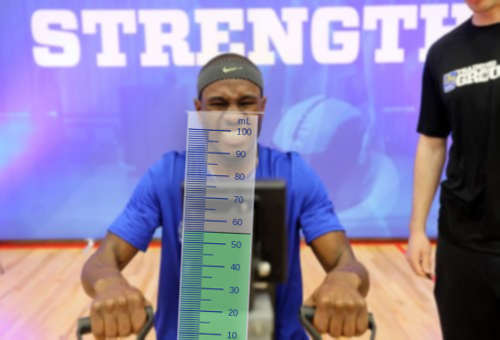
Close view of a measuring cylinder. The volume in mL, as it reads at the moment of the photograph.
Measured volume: 55 mL
